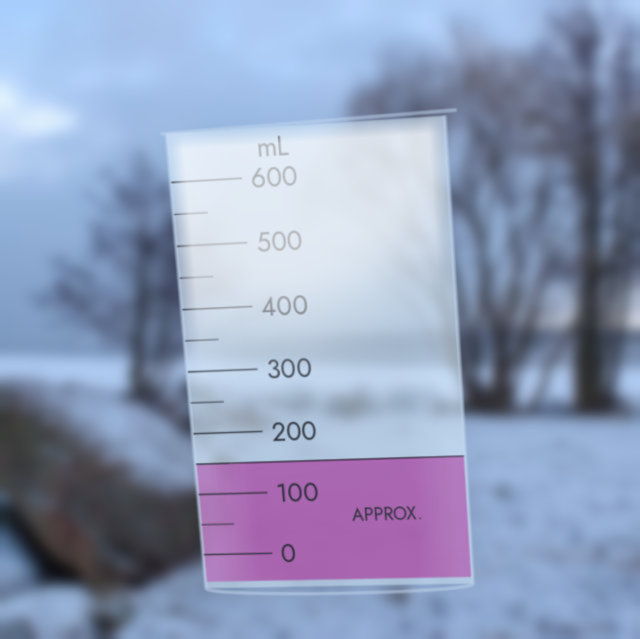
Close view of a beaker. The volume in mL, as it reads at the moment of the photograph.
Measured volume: 150 mL
